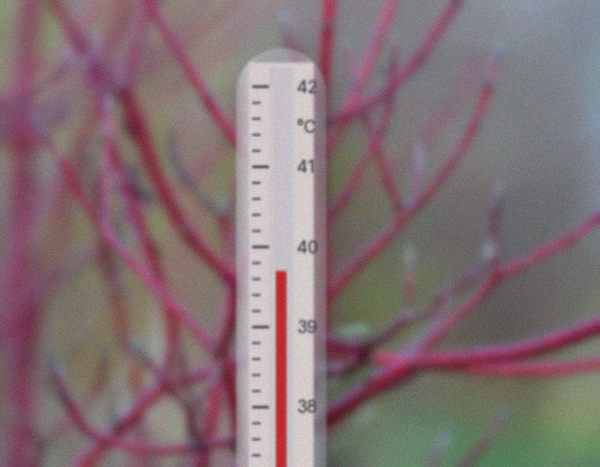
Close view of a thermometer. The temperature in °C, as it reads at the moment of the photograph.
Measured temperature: 39.7 °C
